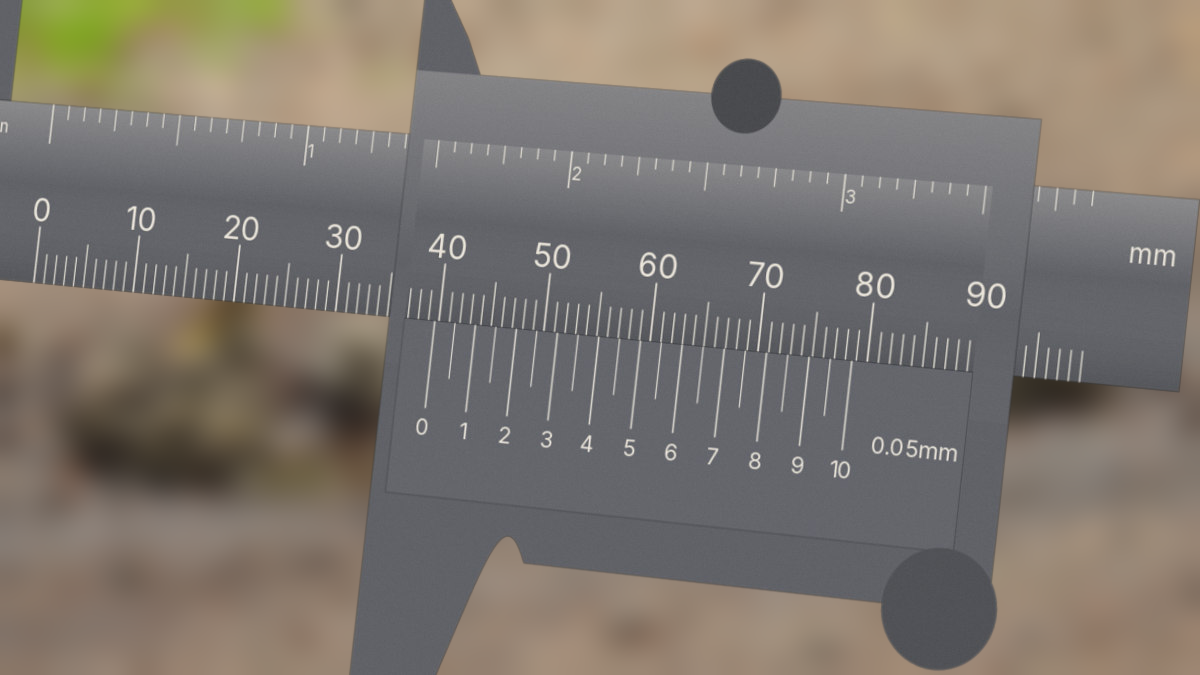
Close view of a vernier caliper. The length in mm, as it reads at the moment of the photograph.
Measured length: 39.6 mm
